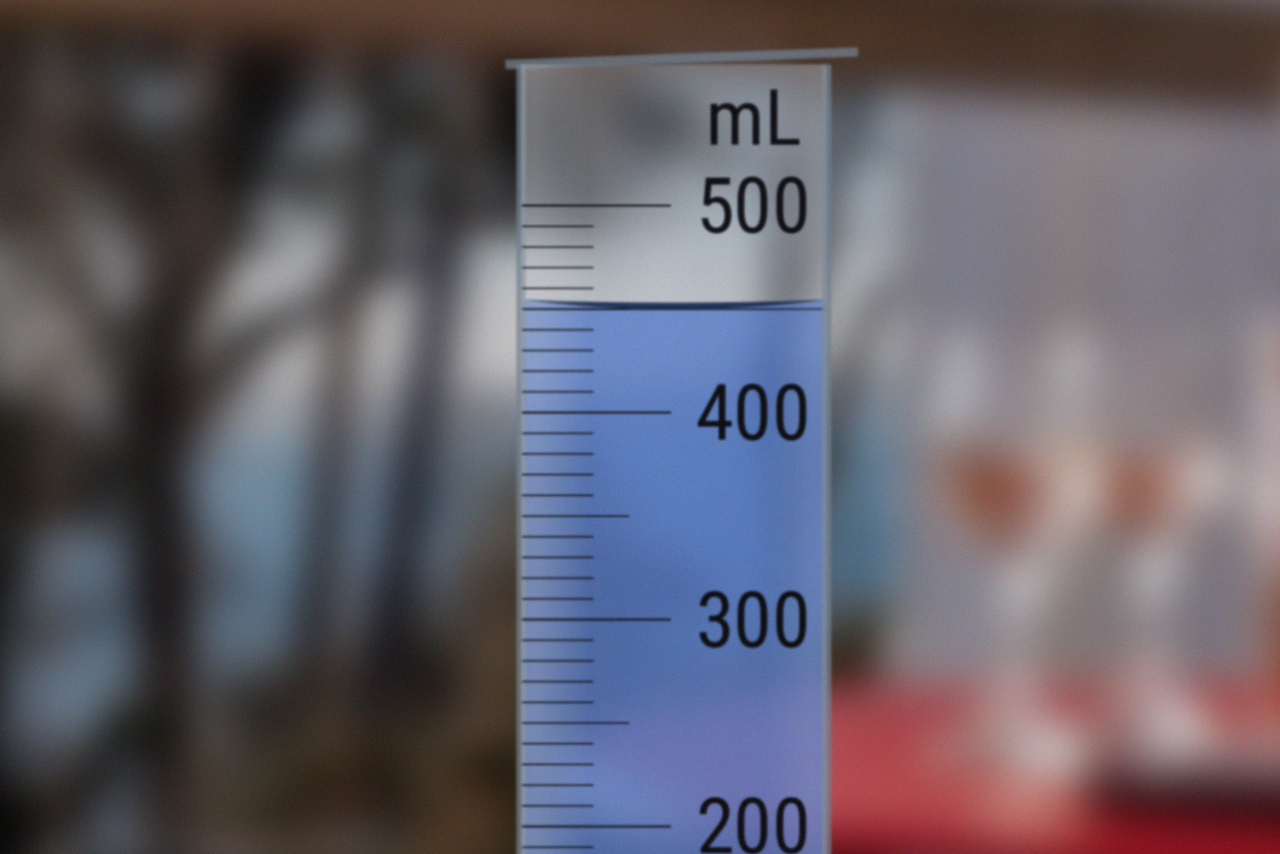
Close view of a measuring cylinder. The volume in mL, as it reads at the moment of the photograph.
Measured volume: 450 mL
